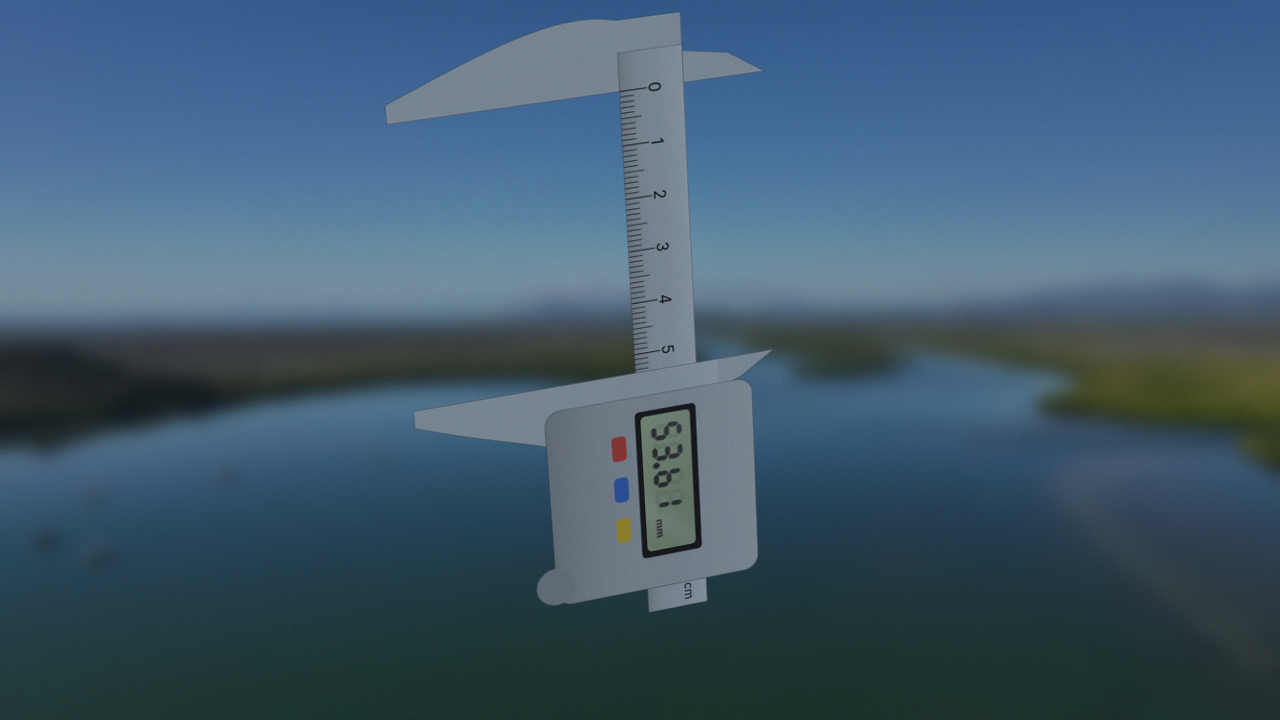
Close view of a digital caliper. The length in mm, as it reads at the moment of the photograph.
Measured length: 53.61 mm
